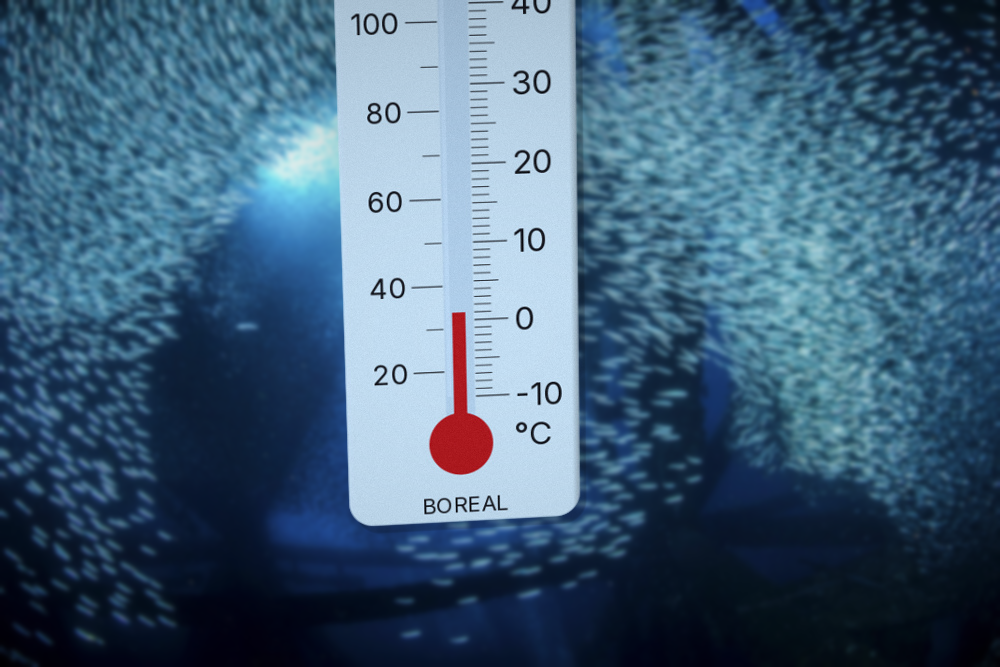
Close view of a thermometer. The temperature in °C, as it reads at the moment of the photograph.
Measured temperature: 1 °C
